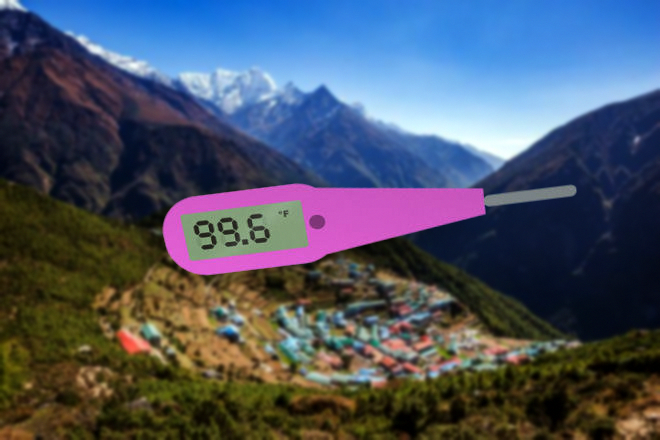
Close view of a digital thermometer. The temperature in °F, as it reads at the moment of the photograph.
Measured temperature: 99.6 °F
